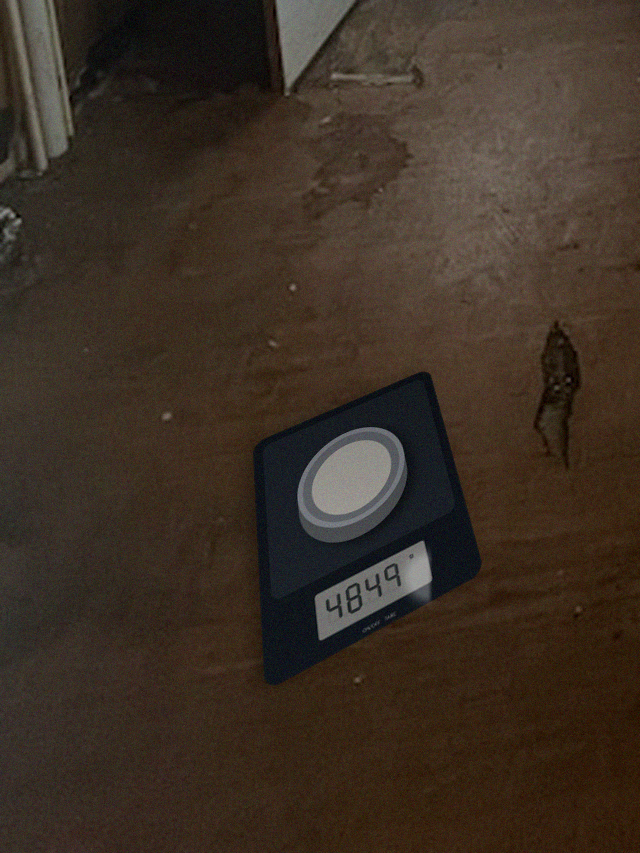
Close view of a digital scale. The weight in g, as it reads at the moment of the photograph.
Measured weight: 4849 g
